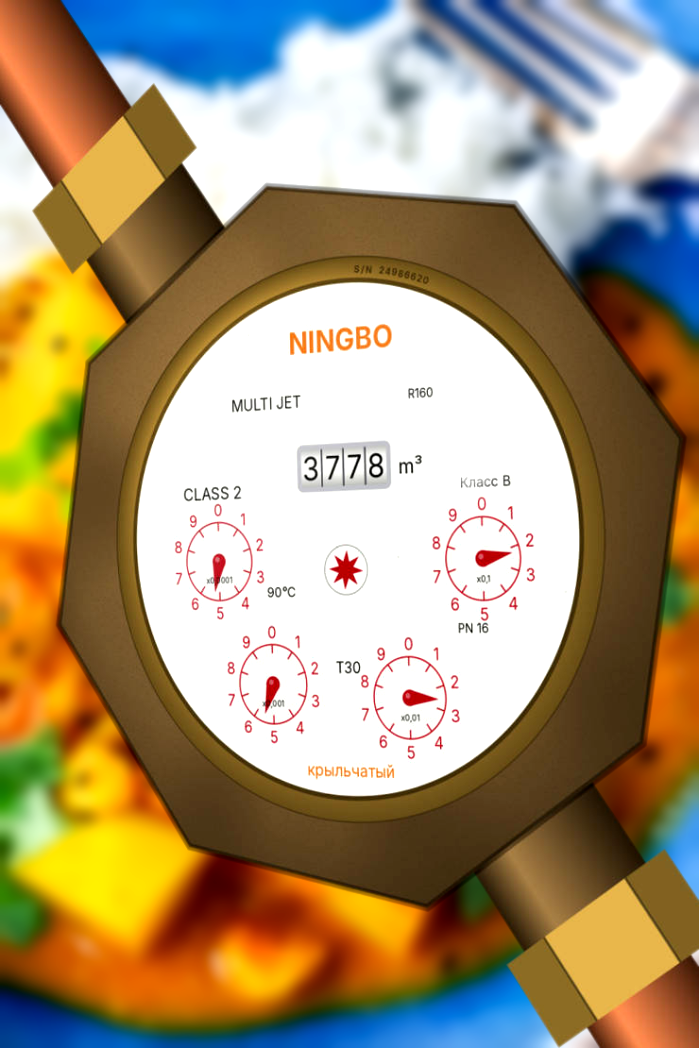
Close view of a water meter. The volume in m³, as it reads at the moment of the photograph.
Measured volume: 3778.2255 m³
